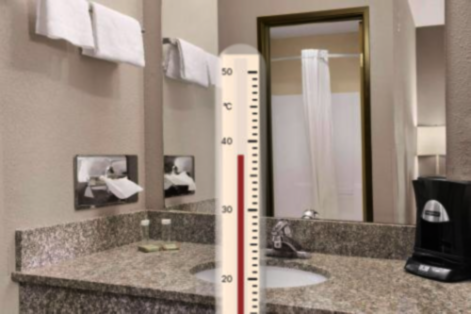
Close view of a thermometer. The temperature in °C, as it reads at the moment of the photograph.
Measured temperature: 38 °C
